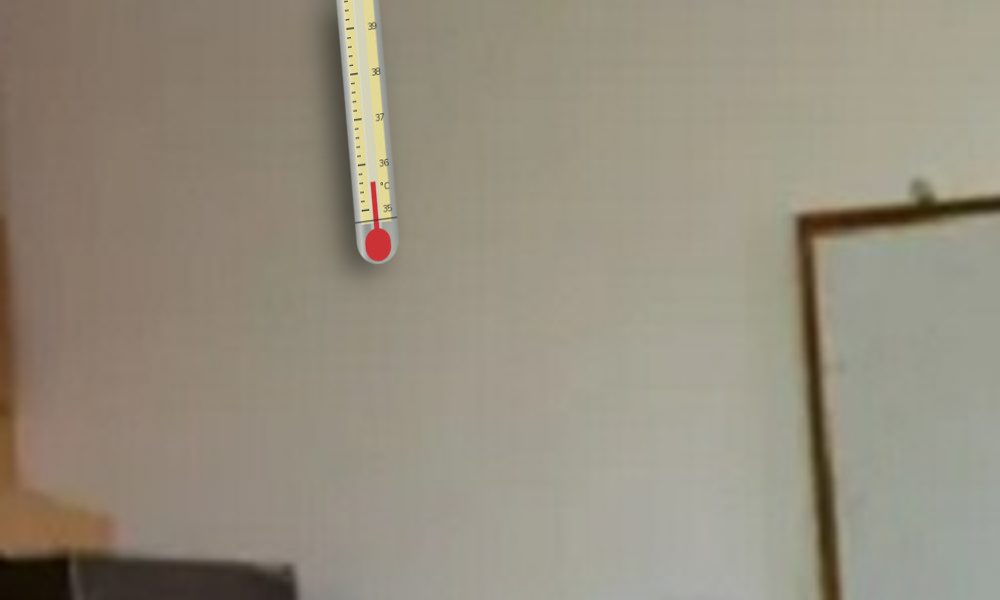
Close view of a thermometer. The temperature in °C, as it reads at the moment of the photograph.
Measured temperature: 35.6 °C
